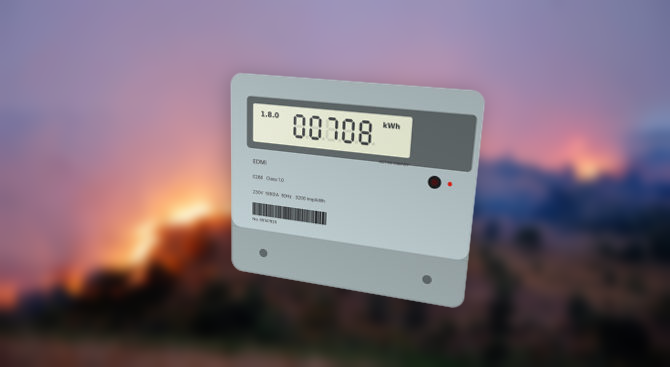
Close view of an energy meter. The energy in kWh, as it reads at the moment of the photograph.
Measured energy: 708 kWh
